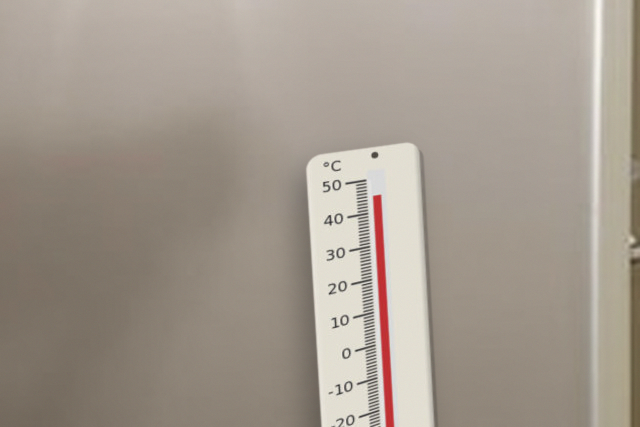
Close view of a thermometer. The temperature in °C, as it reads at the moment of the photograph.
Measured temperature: 45 °C
